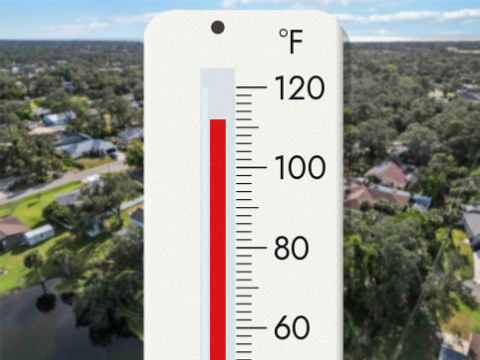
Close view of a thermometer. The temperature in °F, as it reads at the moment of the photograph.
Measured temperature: 112 °F
